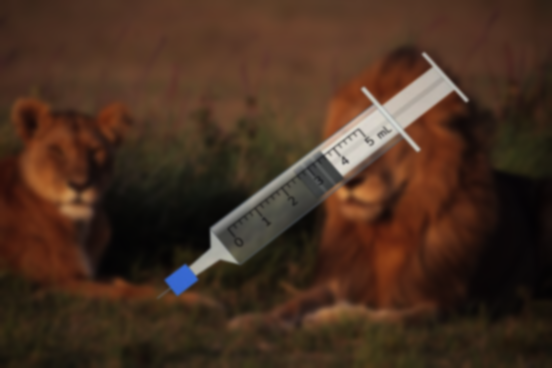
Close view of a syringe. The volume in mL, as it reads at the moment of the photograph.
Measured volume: 2.6 mL
